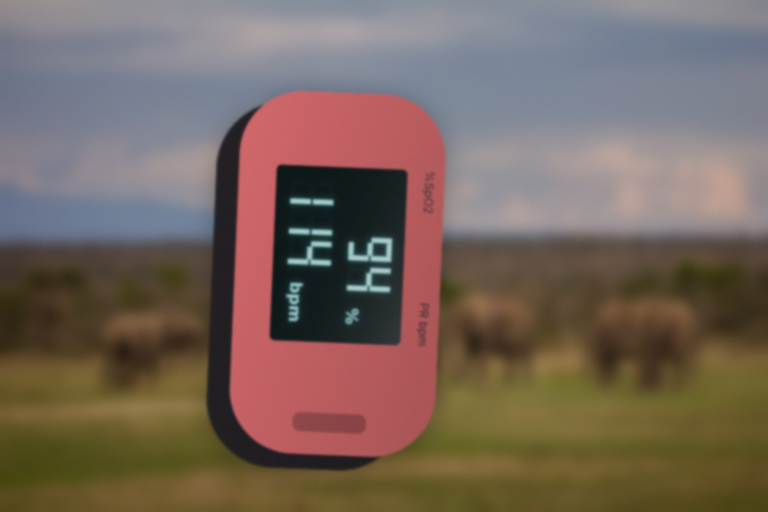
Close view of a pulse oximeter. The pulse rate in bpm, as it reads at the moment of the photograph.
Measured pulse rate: 114 bpm
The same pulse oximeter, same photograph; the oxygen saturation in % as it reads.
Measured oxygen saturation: 94 %
